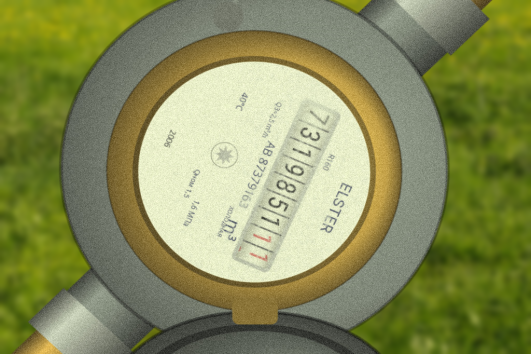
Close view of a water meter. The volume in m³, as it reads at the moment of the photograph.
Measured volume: 7319851.11 m³
